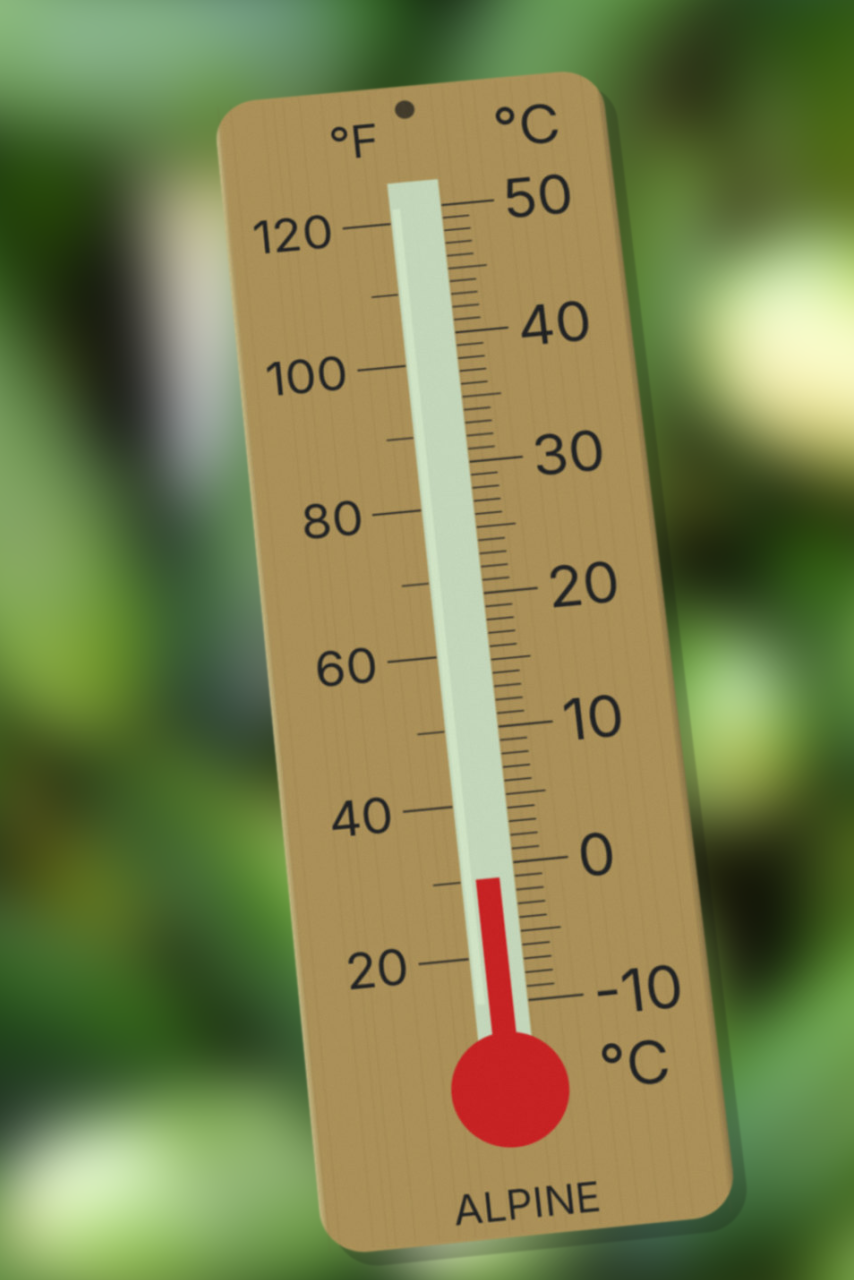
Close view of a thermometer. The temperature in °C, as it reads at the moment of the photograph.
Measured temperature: -1 °C
